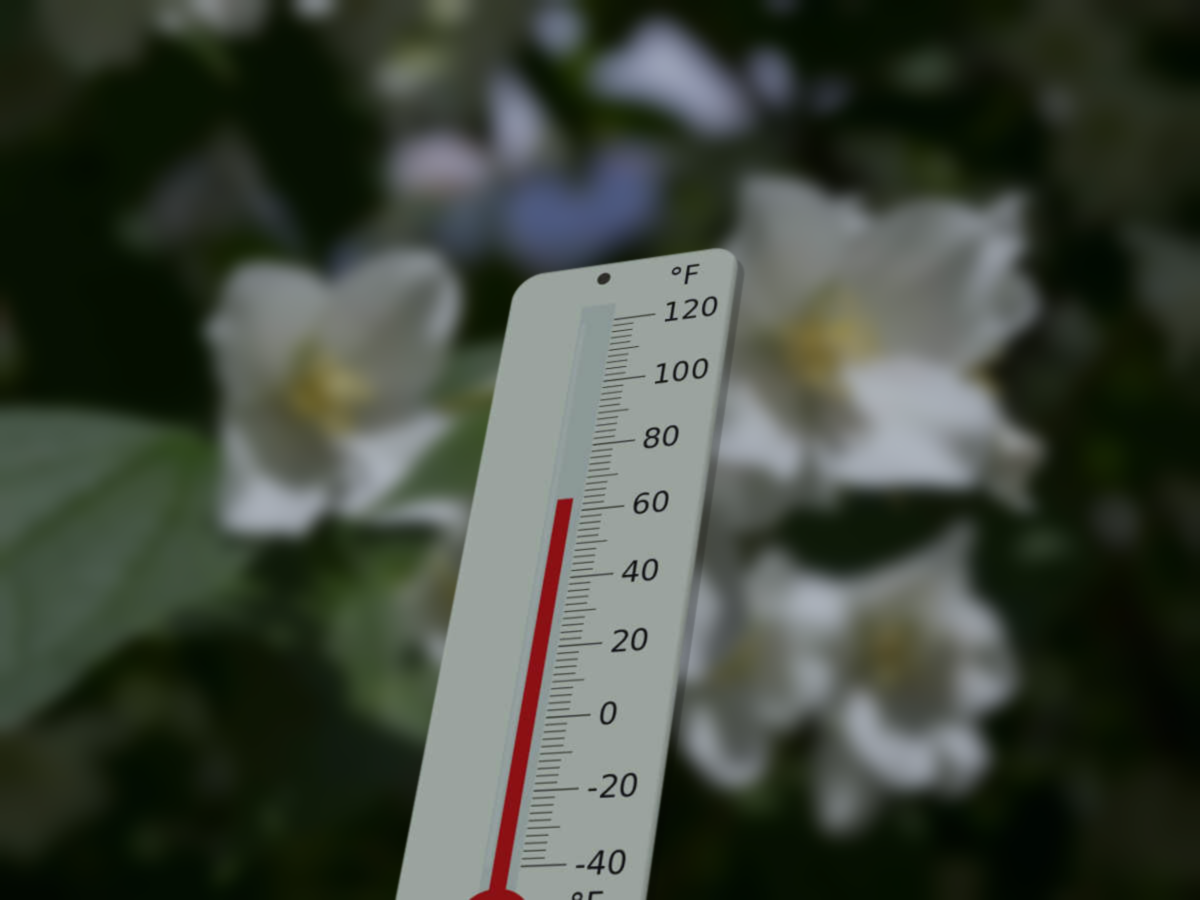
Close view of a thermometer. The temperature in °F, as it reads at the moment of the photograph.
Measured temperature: 64 °F
